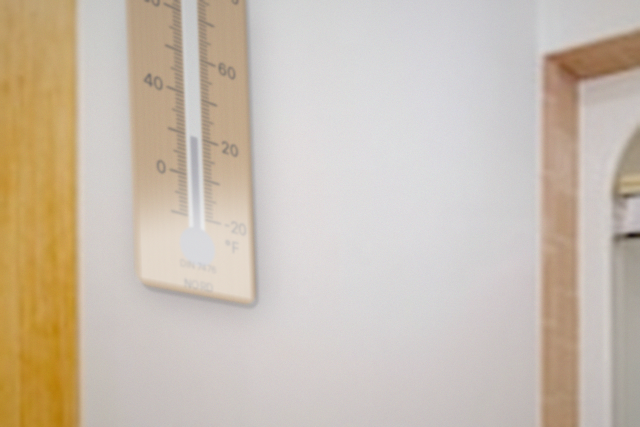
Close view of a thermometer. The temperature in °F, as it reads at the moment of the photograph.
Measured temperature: 20 °F
